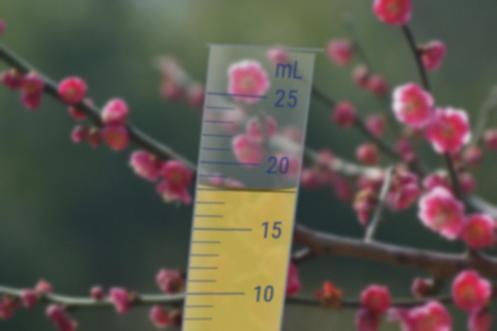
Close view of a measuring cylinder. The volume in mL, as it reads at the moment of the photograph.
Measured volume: 18 mL
